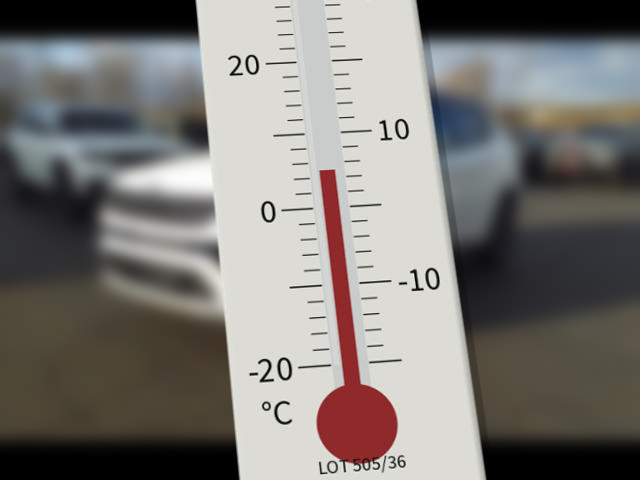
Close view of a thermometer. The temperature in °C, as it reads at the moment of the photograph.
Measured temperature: 5 °C
